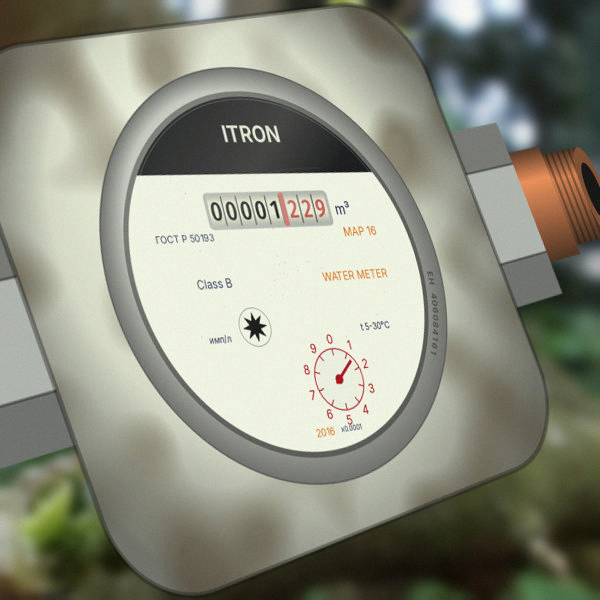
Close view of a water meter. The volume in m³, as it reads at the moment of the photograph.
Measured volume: 1.2291 m³
